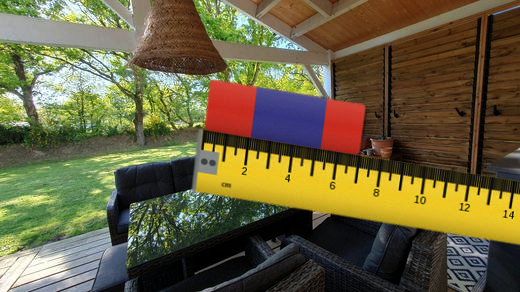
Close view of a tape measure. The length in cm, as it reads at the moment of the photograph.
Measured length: 7 cm
